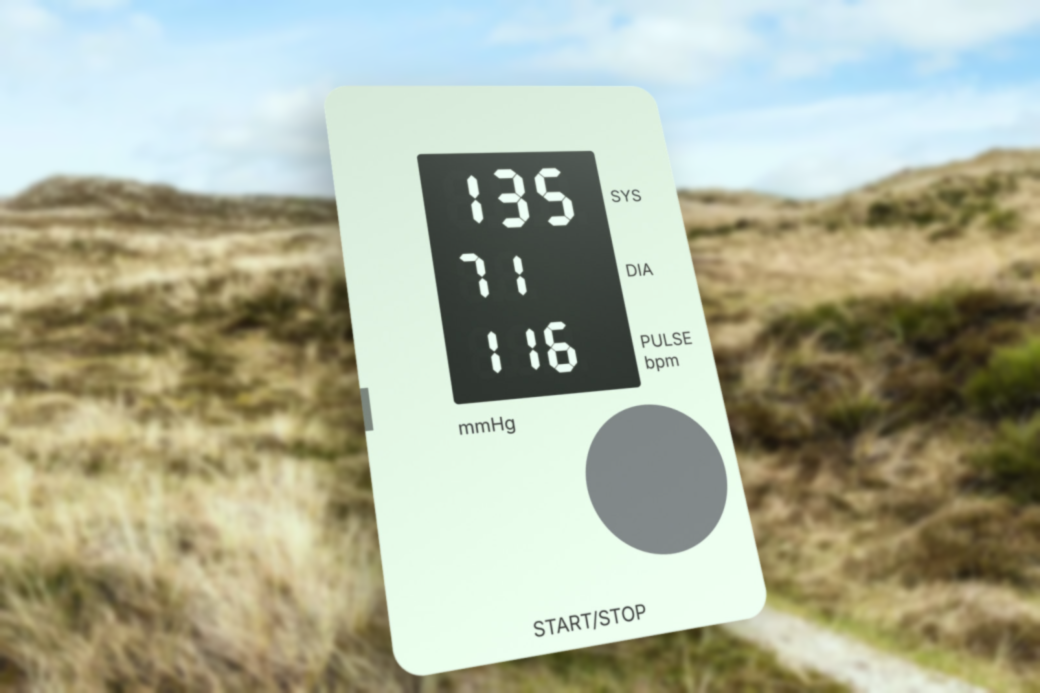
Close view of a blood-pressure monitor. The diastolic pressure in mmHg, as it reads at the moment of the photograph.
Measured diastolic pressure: 71 mmHg
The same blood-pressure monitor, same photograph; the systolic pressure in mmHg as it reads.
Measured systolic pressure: 135 mmHg
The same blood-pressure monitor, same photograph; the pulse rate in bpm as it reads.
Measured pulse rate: 116 bpm
